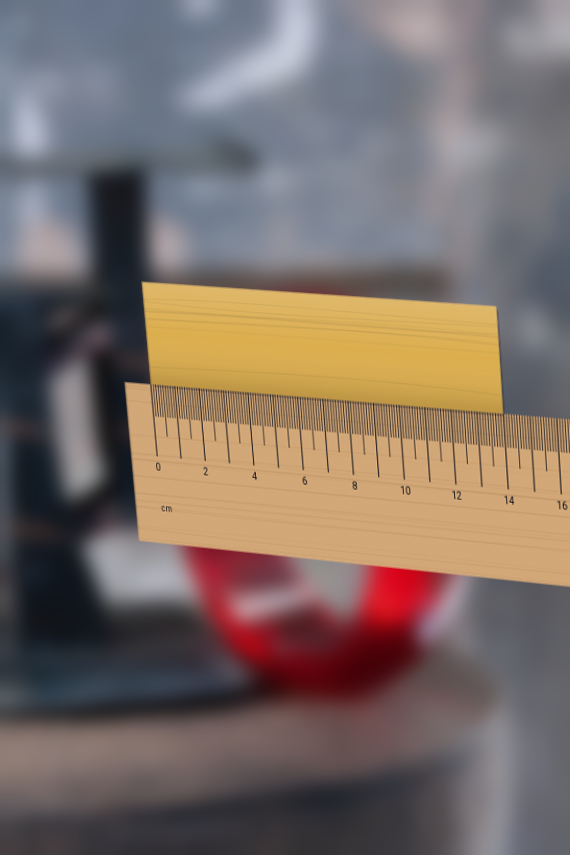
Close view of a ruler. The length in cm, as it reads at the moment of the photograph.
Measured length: 14 cm
